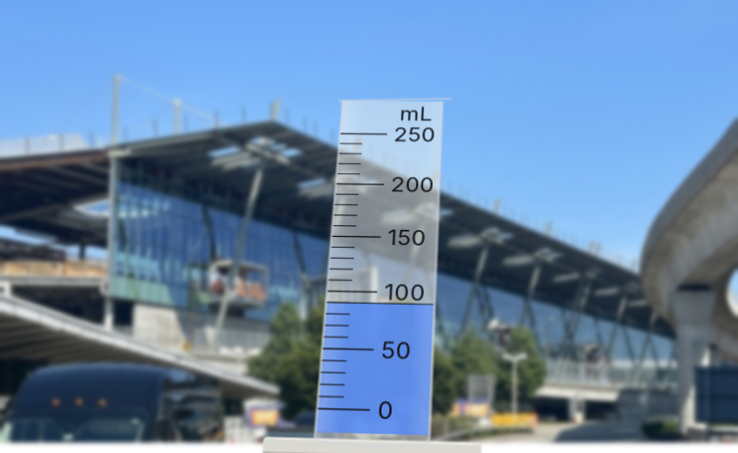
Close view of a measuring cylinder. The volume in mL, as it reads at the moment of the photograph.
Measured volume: 90 mL
